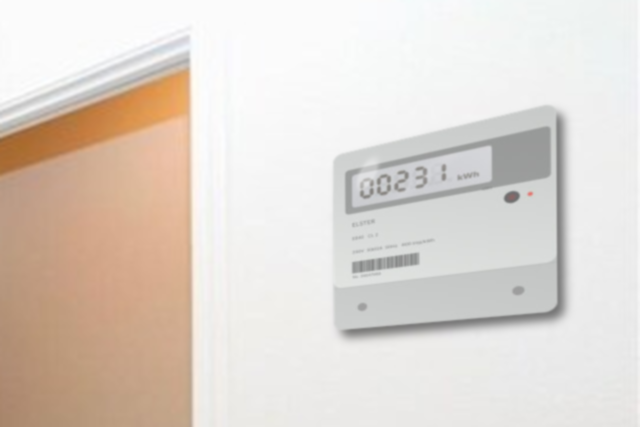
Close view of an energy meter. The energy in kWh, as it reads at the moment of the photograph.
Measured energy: 231 kWh
